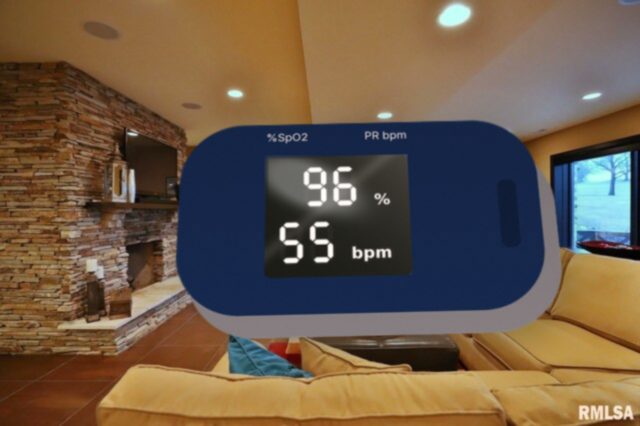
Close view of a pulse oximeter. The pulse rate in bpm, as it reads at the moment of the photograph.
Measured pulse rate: 55 bpm
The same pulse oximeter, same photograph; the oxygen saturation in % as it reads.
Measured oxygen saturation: 96 %
